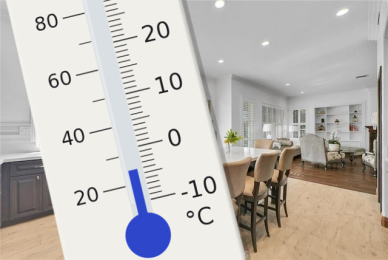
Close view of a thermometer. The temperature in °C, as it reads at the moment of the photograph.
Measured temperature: -4 °C
